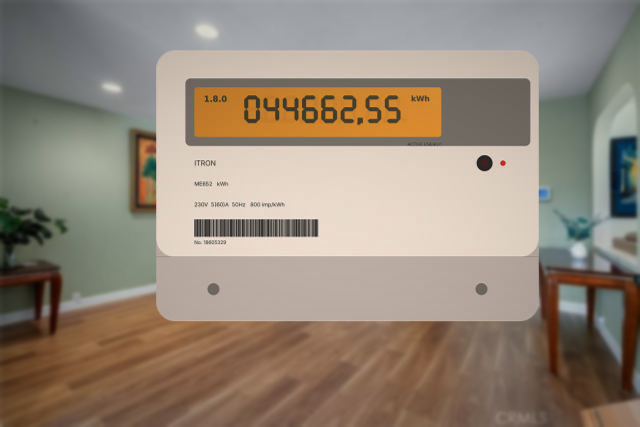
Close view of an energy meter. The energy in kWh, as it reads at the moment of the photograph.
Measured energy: 44662.55 kWh
